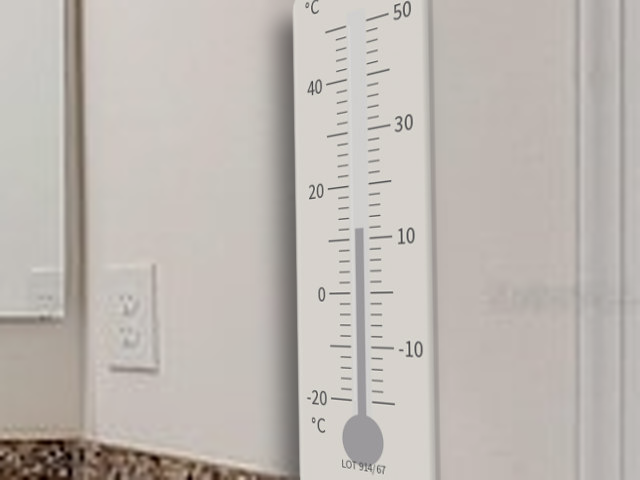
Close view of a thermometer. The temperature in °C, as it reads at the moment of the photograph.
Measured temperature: 12 °C
